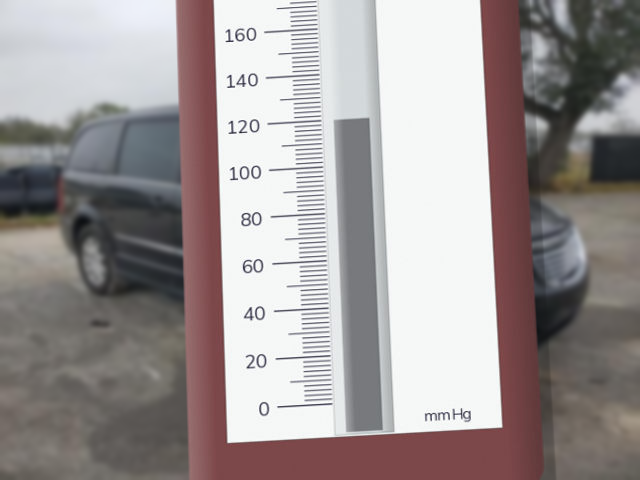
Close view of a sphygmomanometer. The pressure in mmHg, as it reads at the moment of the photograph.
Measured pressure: 120 mmHg
